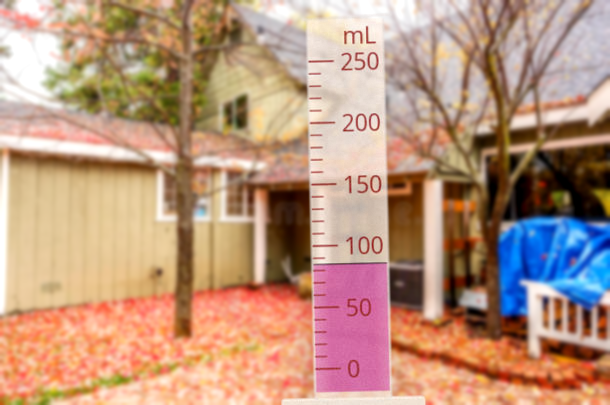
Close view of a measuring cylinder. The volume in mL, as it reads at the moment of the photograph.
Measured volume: 85 mL
